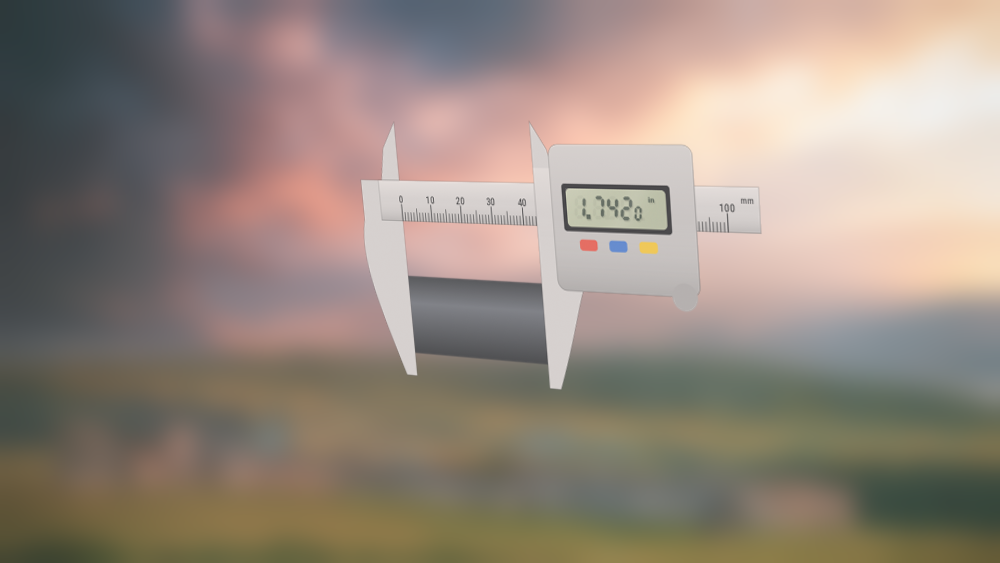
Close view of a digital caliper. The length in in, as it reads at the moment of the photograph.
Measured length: 1.7420 in
